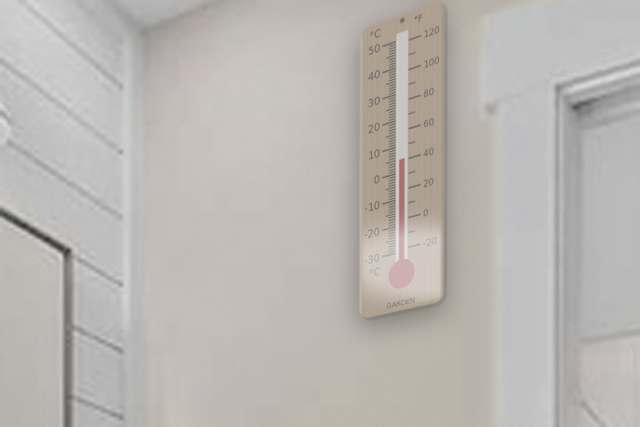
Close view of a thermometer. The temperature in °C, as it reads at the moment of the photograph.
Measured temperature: 5 °C
